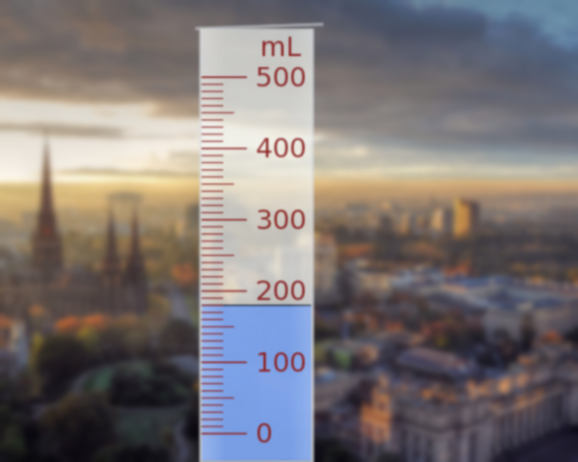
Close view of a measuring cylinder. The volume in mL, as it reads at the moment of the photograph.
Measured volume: 180 mL
